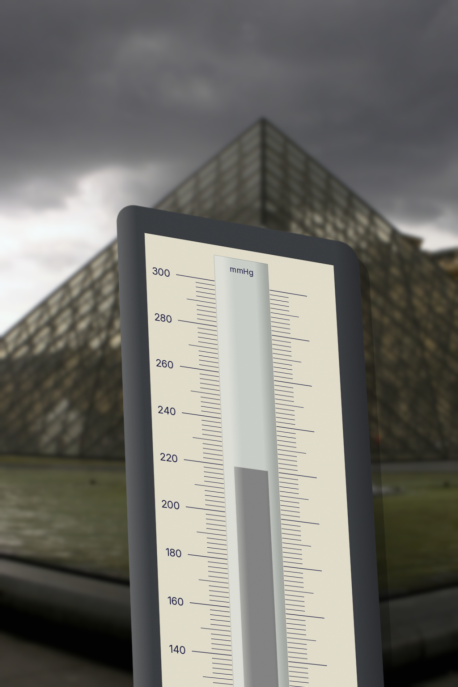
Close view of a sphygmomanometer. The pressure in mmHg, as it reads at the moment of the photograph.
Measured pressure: 220 mmHg
